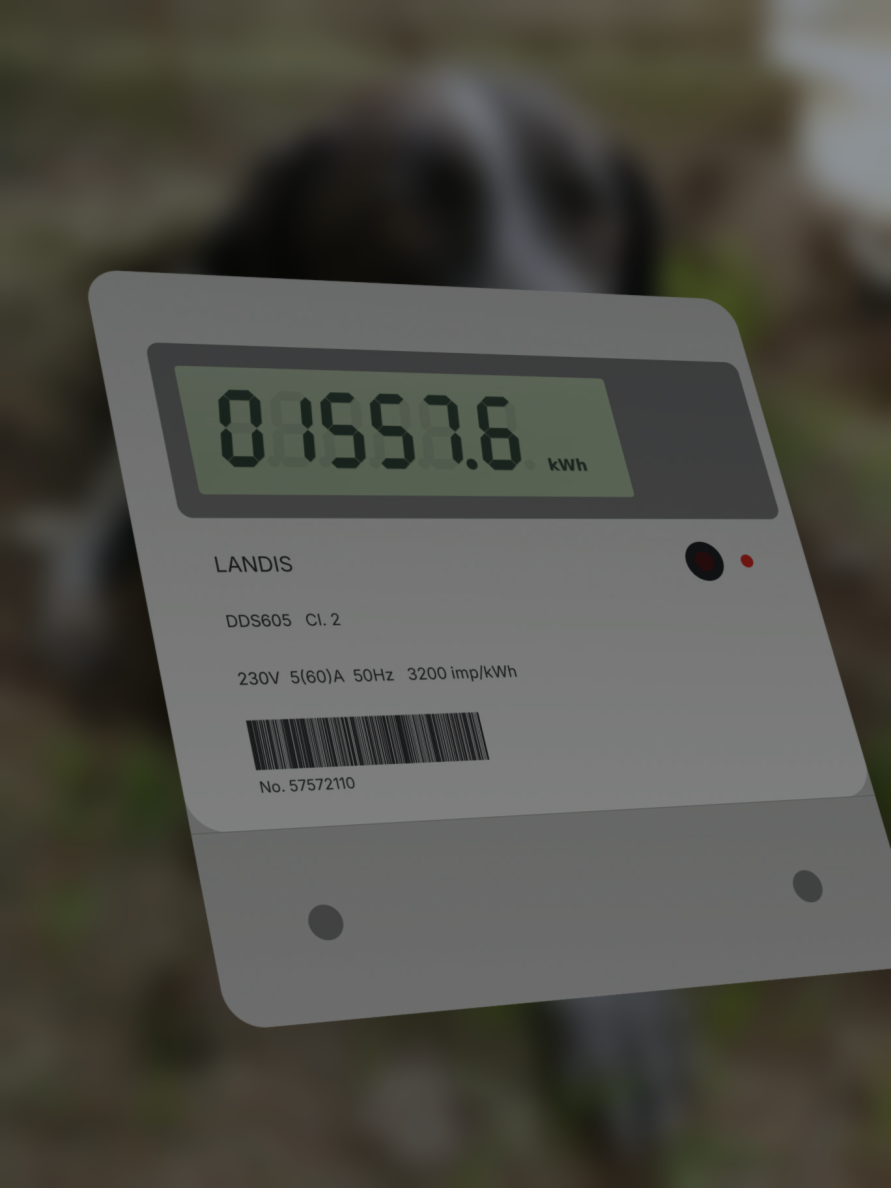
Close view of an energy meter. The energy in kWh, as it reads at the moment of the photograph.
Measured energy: 1557.6 kWh
